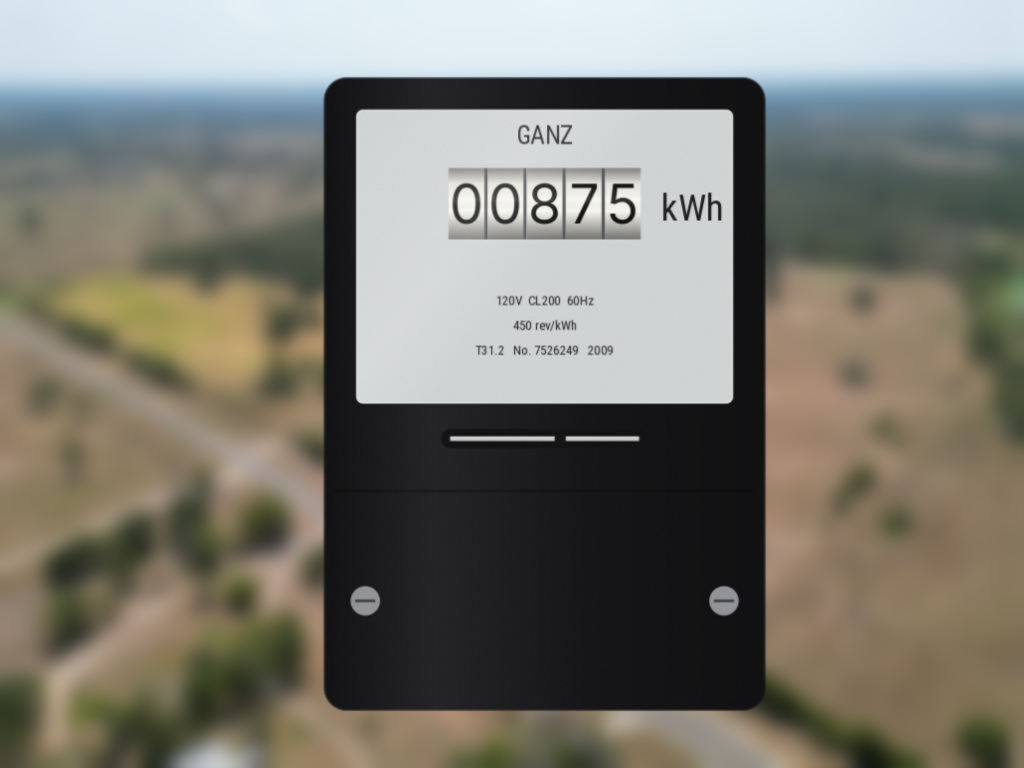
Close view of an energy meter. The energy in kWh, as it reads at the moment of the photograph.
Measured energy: 875 kWh
